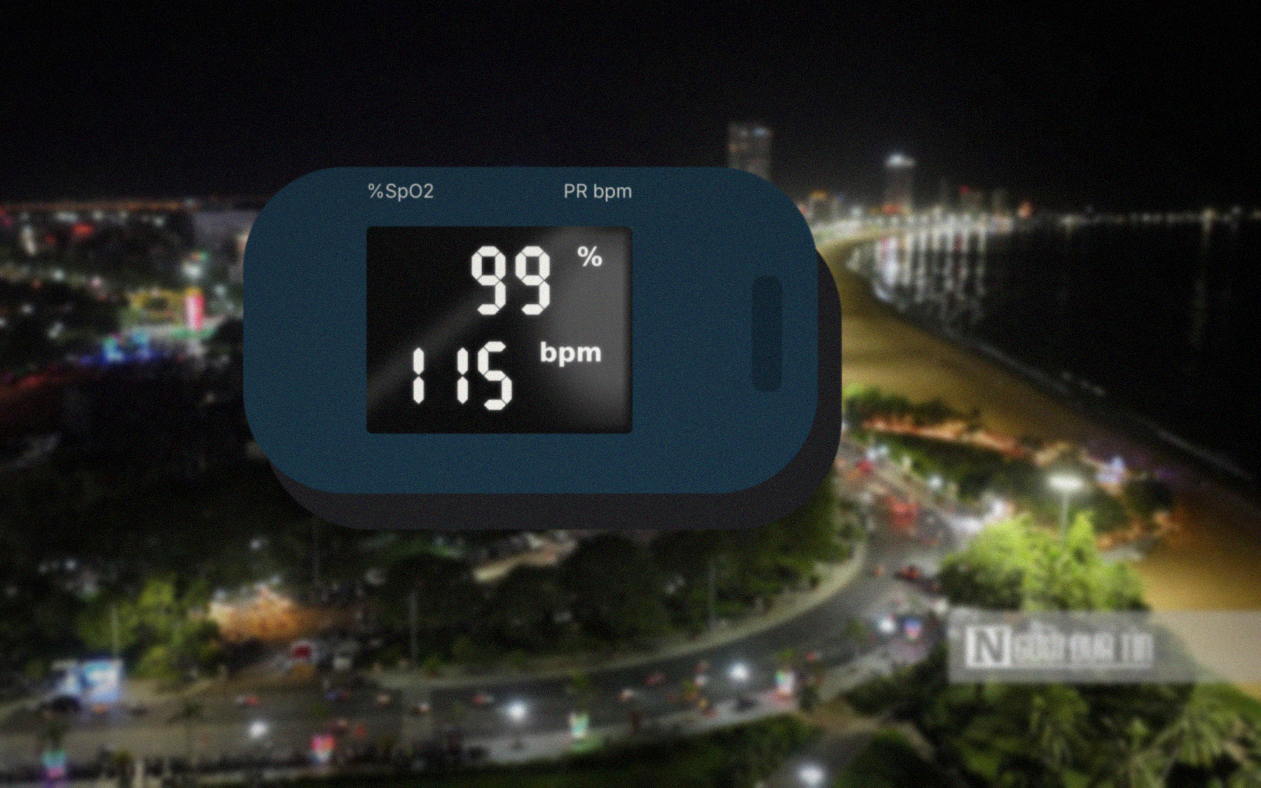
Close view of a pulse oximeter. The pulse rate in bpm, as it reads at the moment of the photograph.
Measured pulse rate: 115 bpm
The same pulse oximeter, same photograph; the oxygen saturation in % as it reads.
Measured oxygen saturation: 99 %
